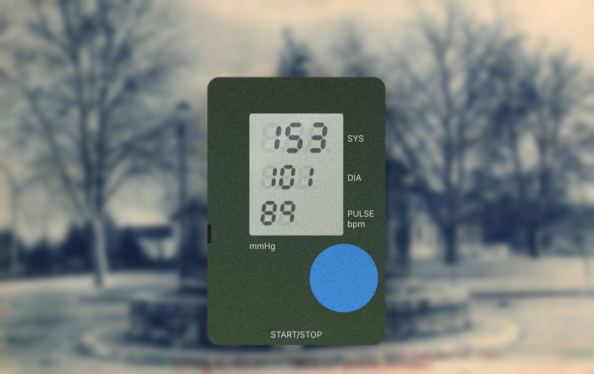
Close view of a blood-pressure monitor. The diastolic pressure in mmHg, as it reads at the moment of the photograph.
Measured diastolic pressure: 101 mmHg
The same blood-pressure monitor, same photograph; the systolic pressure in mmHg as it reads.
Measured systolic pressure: 153 mmHg
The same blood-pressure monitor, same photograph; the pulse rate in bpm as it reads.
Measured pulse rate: 89 bpm
